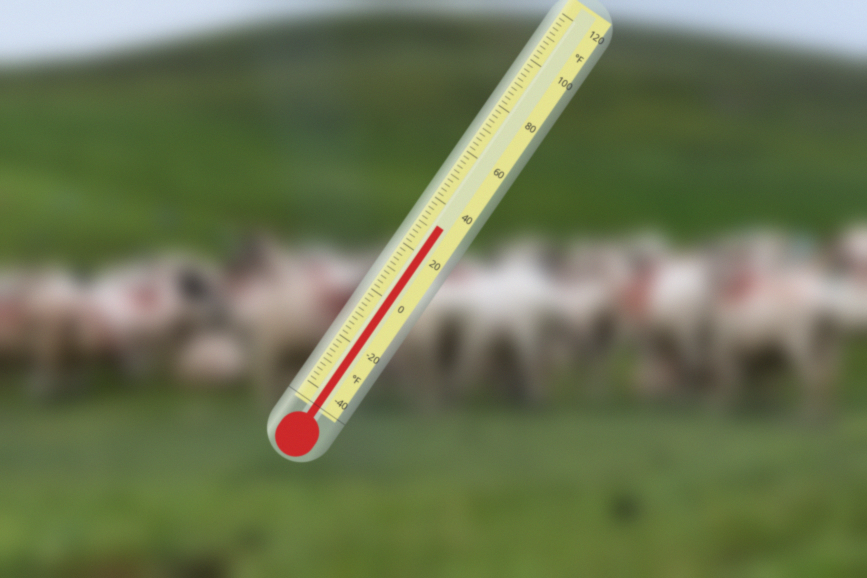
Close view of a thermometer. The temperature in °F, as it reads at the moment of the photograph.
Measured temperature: 32 °F
